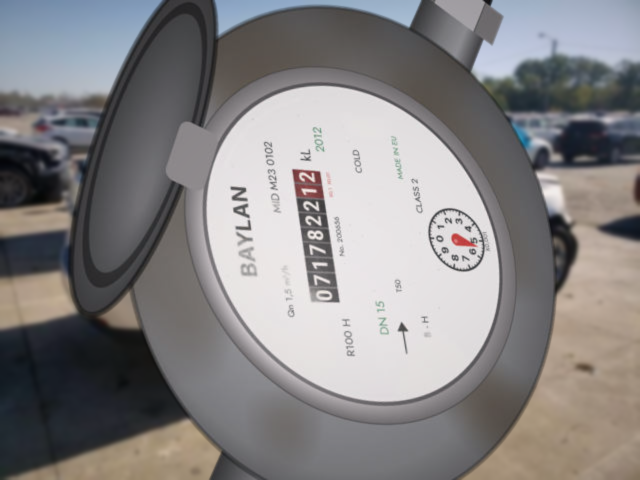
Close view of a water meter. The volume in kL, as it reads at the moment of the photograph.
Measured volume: 717822.125 kL
